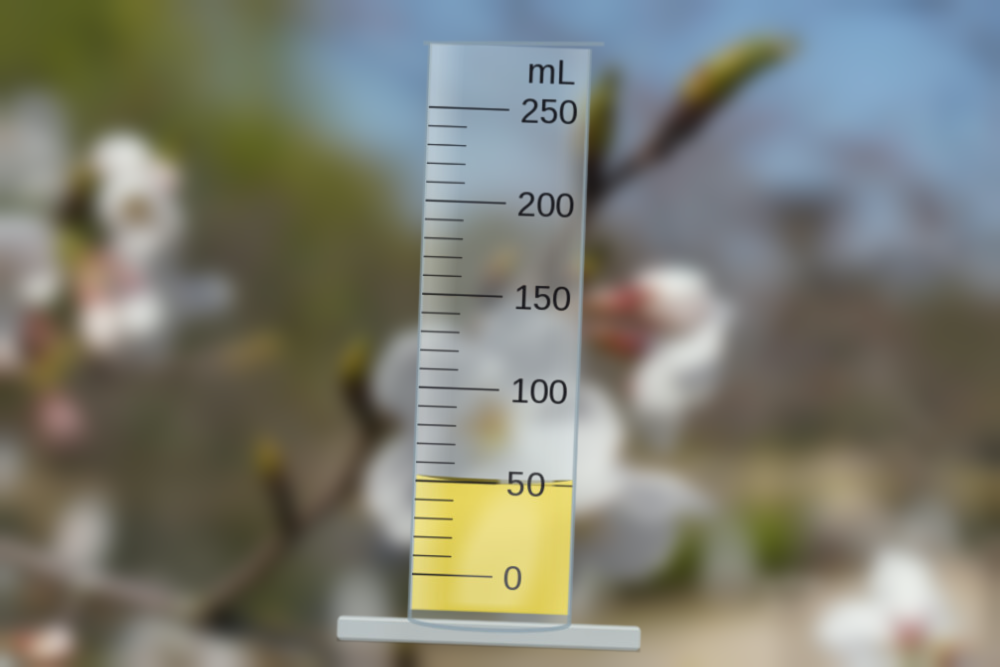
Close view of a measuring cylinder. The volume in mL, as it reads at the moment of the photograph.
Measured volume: 50 mL
